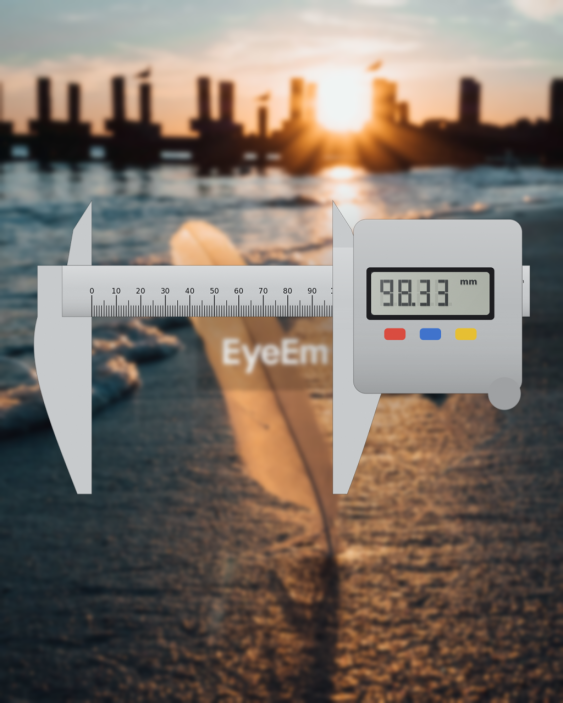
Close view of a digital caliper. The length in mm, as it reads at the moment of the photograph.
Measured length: 98.33 mm
